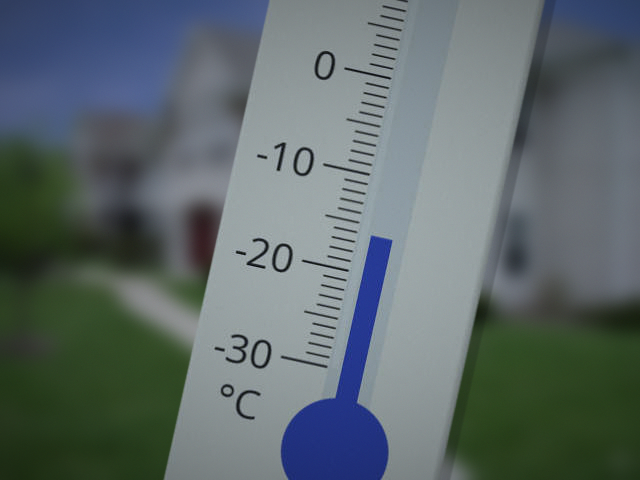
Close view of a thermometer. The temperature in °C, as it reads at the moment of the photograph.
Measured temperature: -16 °C
